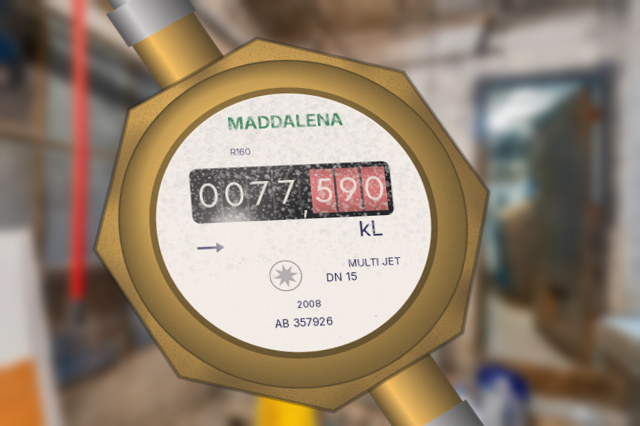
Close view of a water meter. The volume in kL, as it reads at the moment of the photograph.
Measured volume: 77.590 kL
